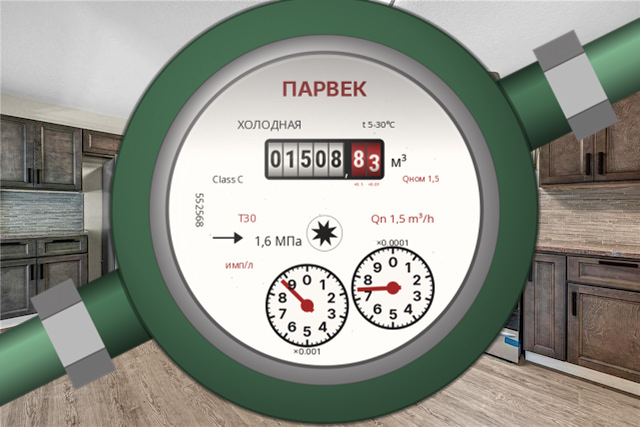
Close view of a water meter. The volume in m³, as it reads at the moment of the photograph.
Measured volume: 1508.8287 m³
